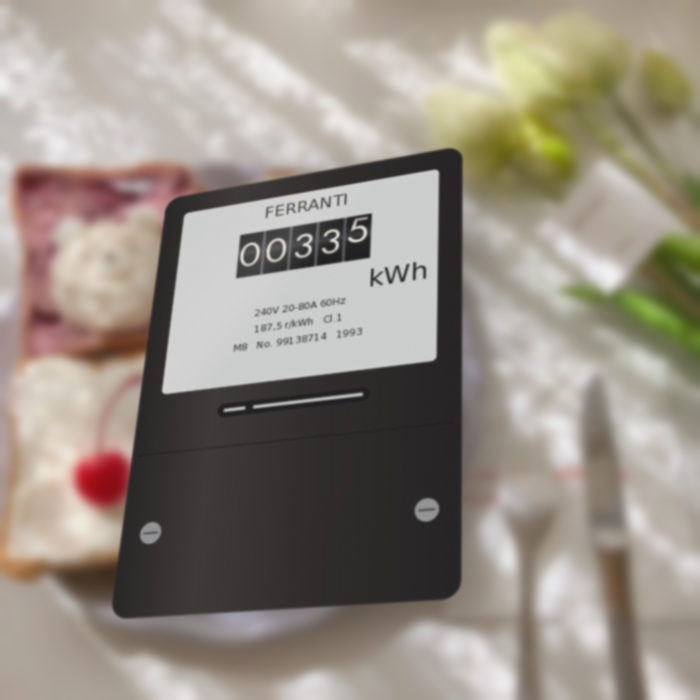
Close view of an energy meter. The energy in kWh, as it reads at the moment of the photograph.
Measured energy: 335 kWh
